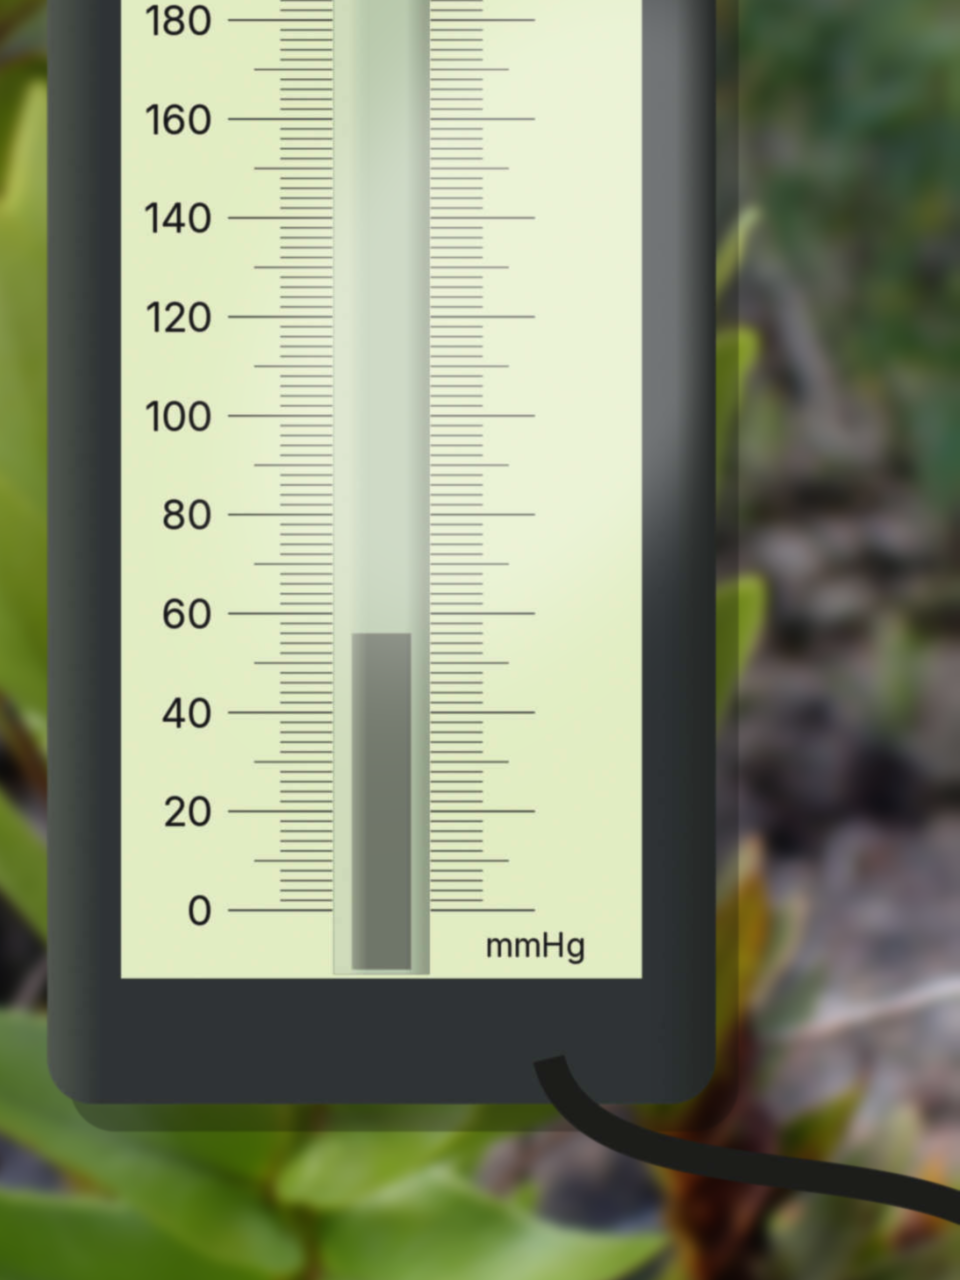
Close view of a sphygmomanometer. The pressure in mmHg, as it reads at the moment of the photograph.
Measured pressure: 56 mmHg
